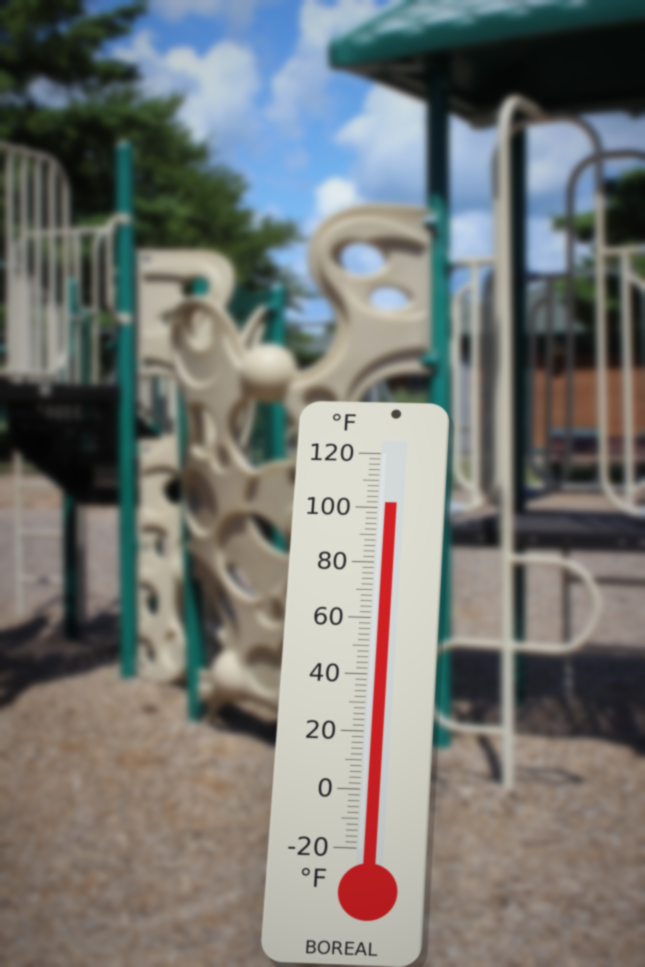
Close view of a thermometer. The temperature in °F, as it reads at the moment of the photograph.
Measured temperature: 102 °F
